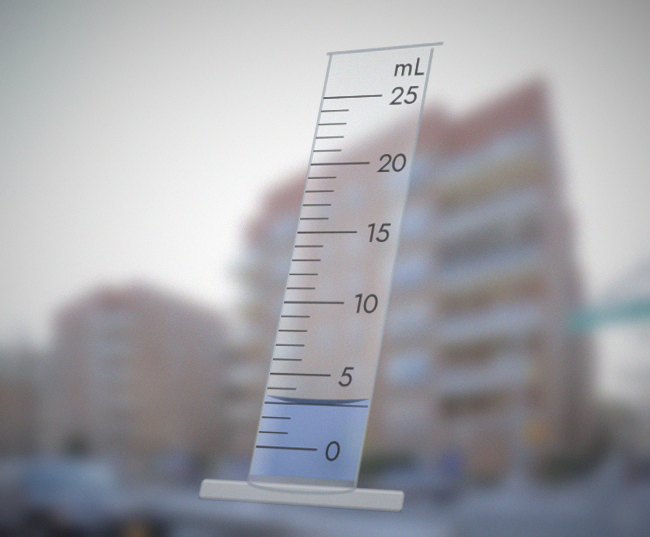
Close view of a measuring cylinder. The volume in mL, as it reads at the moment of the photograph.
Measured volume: 3 mL
